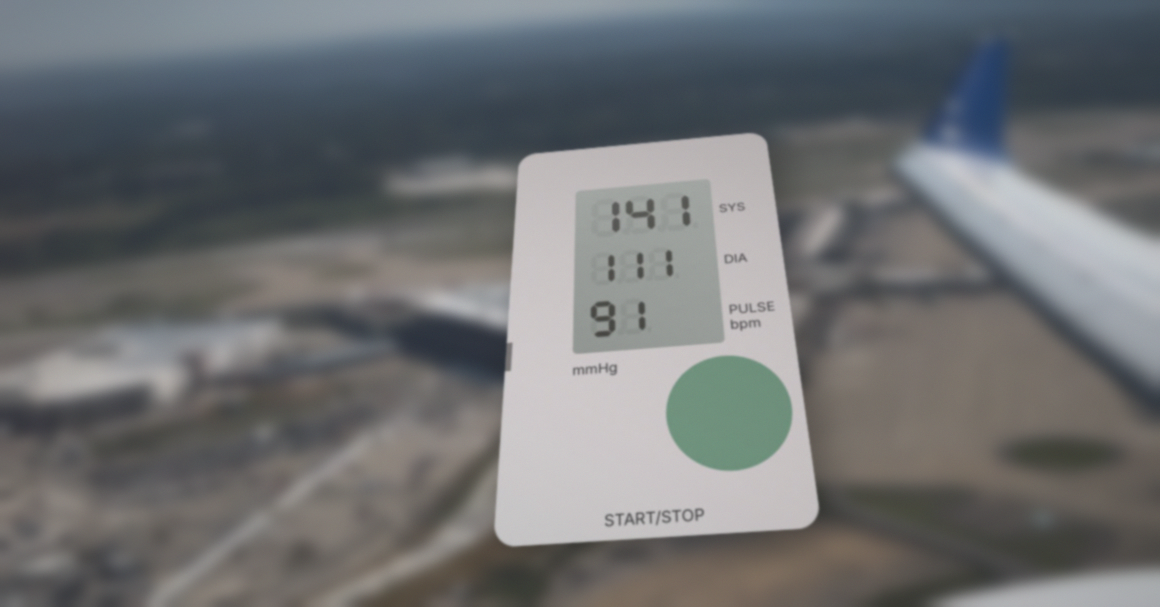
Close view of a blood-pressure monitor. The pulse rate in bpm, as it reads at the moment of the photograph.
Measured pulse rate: 91 bpm
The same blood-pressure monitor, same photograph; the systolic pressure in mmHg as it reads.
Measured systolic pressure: 141 mmHg
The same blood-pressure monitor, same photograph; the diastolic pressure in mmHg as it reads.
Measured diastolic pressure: 111 mmHg
